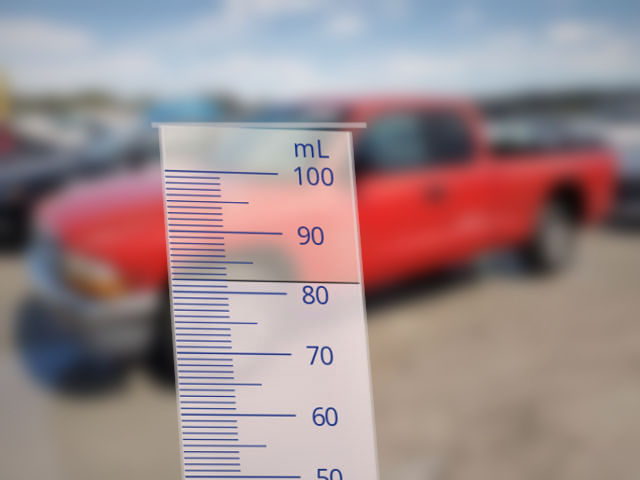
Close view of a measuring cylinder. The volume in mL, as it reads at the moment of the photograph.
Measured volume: 82 mL
